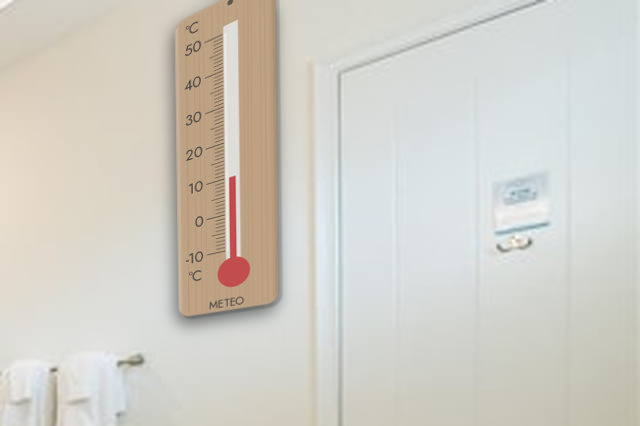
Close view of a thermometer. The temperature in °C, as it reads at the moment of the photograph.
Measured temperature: 10 °C
